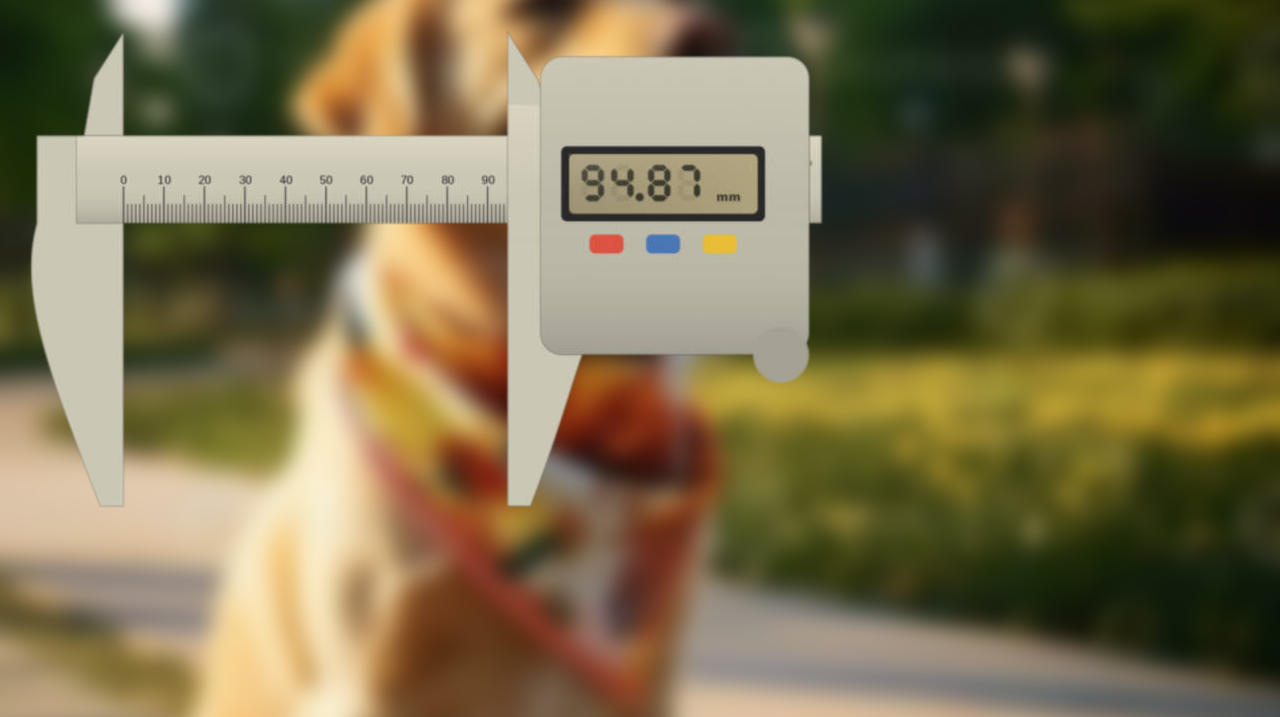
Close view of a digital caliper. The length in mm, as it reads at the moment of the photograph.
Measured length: 94.87 mm
